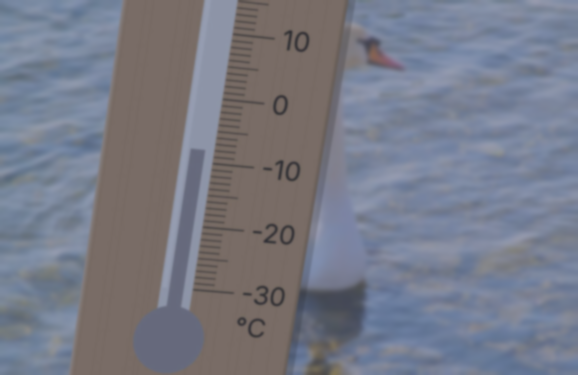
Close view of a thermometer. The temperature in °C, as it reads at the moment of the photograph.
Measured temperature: -8 °C
